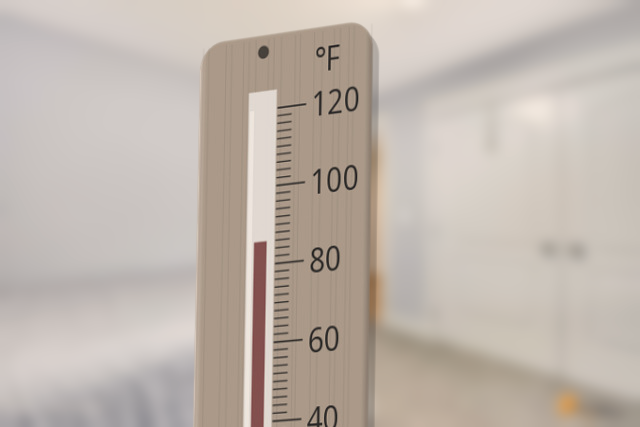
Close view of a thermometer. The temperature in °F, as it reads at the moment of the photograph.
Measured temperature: 86 °F
